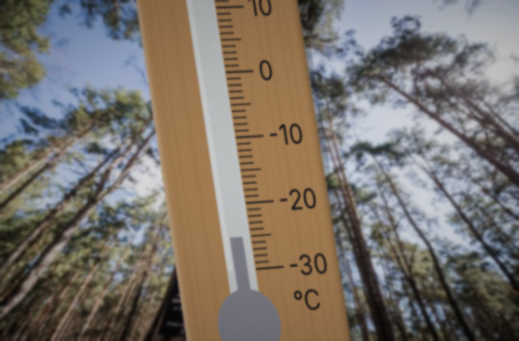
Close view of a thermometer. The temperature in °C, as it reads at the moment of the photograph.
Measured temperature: -25 °C
